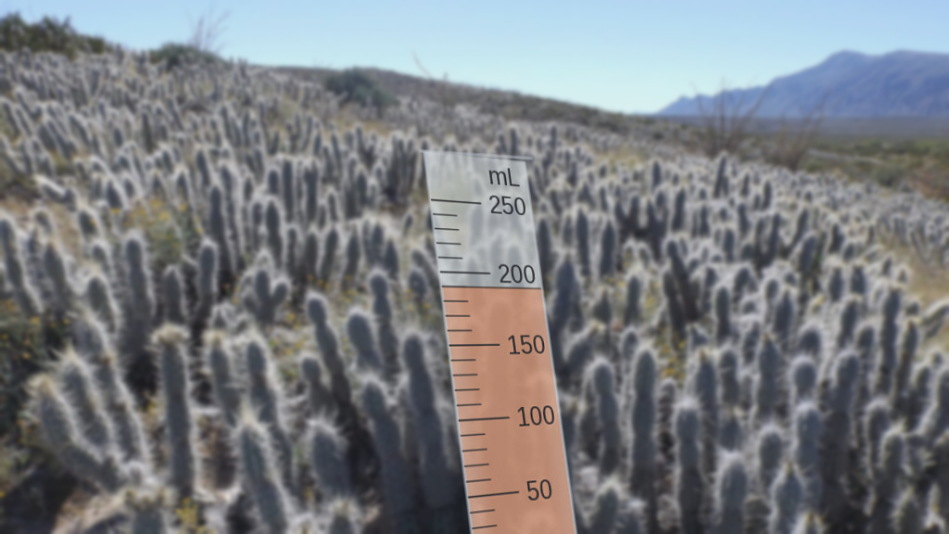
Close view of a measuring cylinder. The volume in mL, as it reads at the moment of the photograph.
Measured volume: 190 mL
